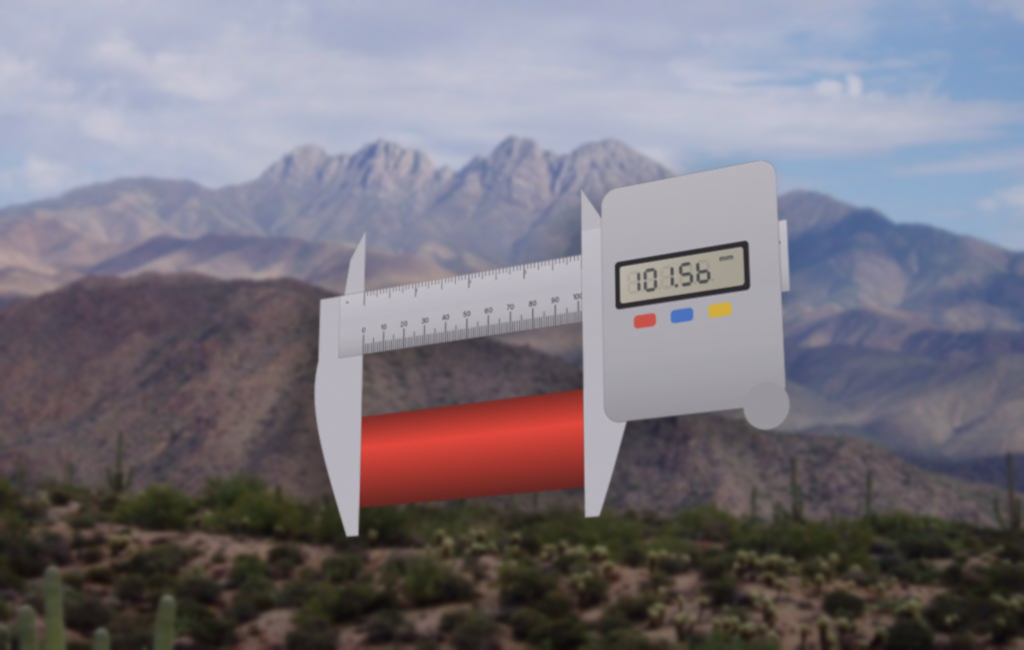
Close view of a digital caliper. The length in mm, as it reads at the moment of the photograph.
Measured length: 101.56 mm
